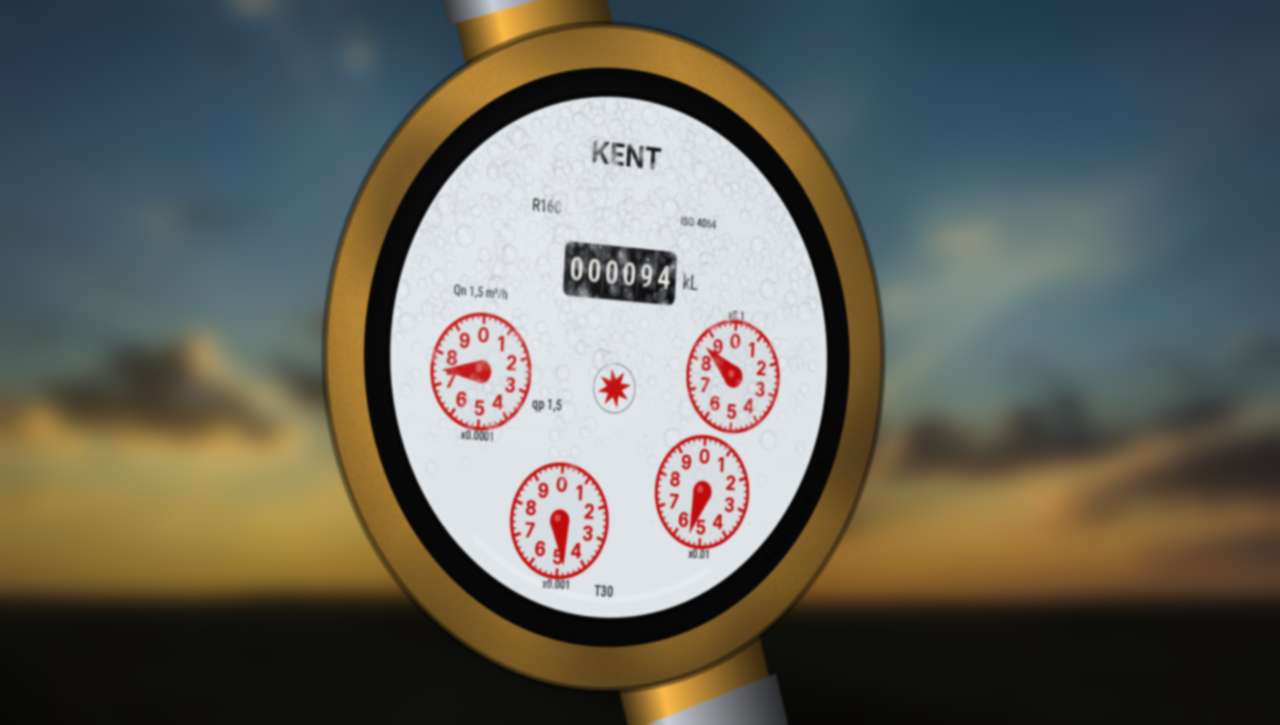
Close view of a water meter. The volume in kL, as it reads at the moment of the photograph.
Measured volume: 94.8547 kL
